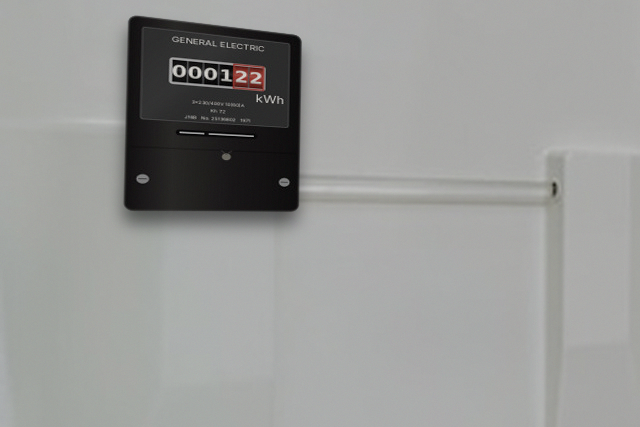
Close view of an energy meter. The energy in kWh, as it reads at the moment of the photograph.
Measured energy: 1.22 kWh
